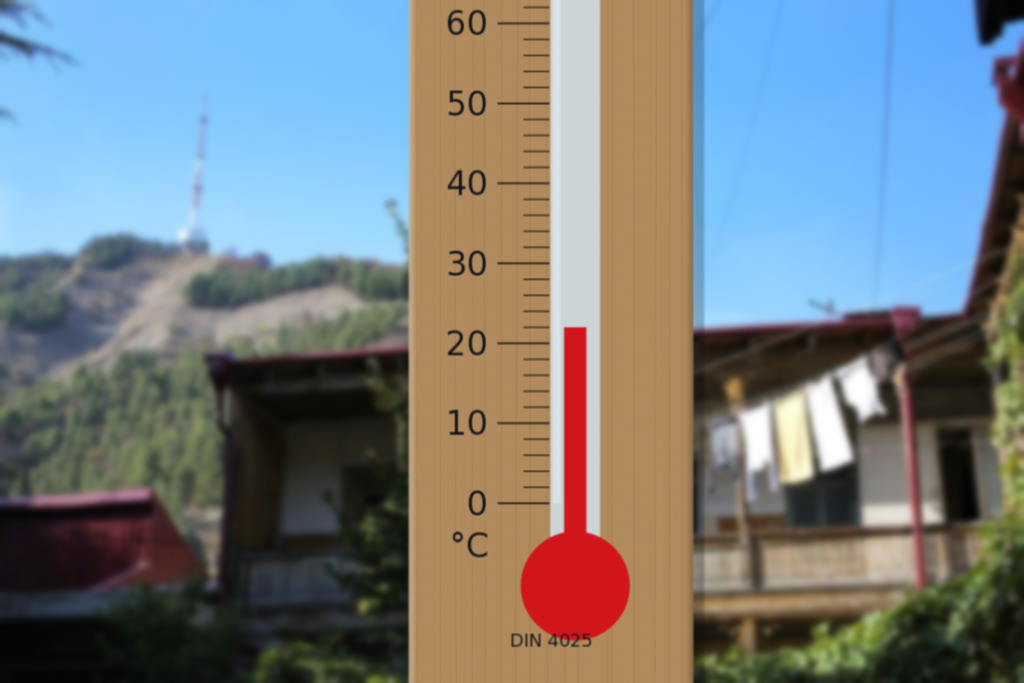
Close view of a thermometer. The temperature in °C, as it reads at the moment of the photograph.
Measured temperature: 22 °C
